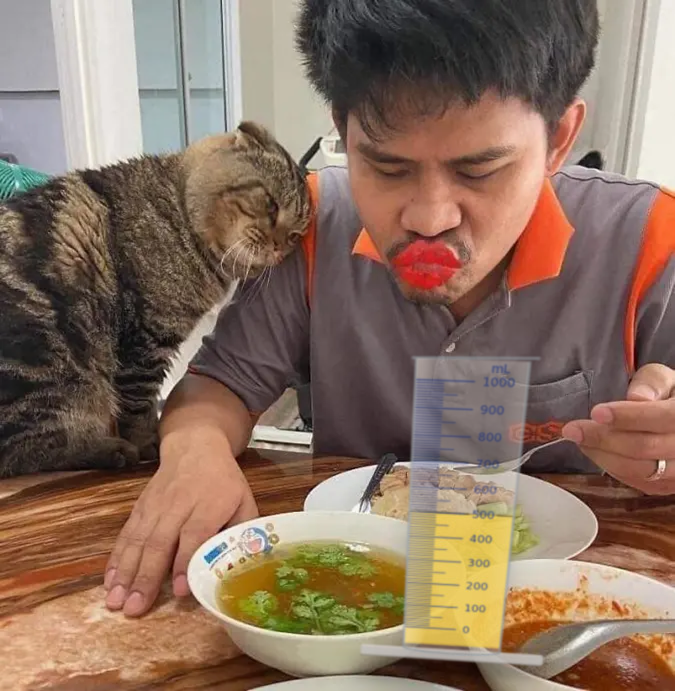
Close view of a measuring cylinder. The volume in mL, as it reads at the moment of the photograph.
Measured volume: 500 mL
